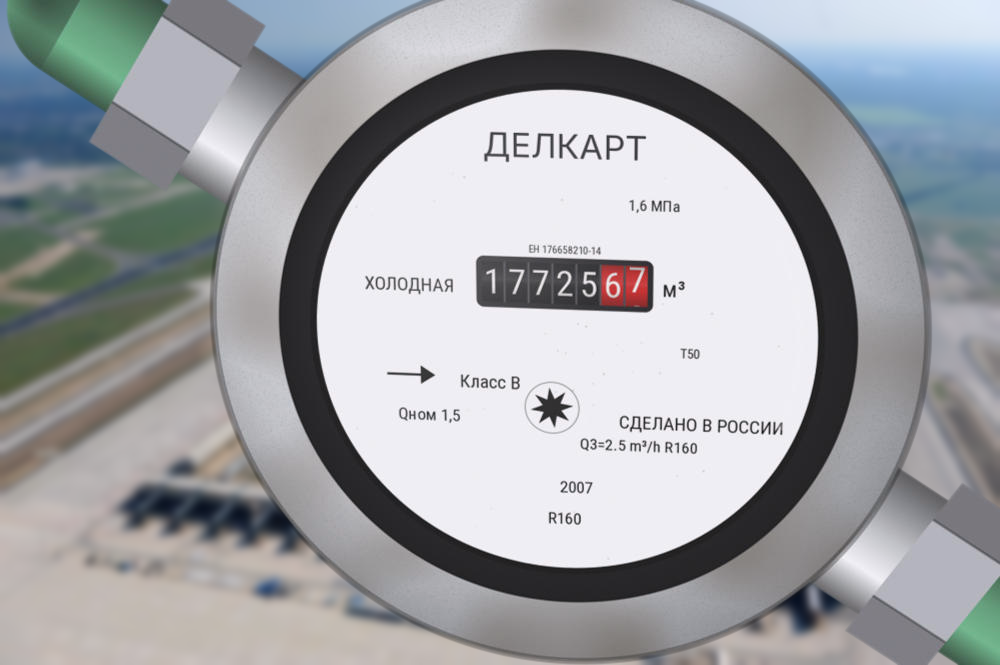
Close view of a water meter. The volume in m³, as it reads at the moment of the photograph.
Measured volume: 17725.67 m³
